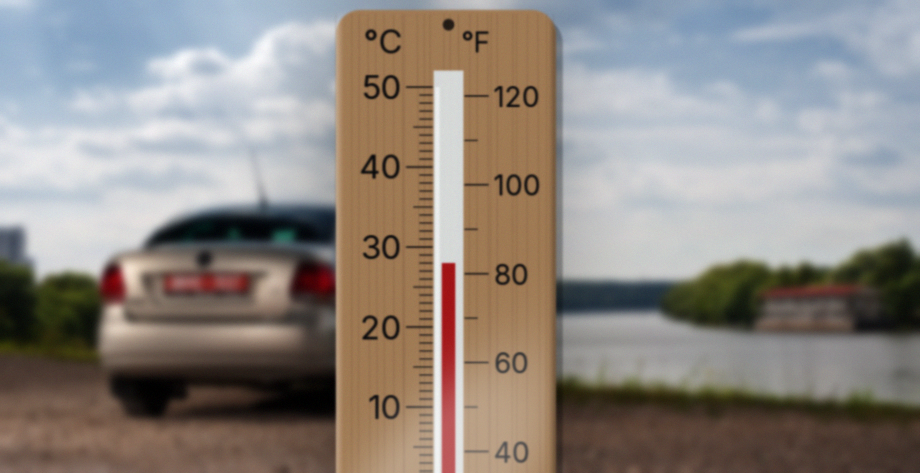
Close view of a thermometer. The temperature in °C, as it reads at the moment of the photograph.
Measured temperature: 28 °C
